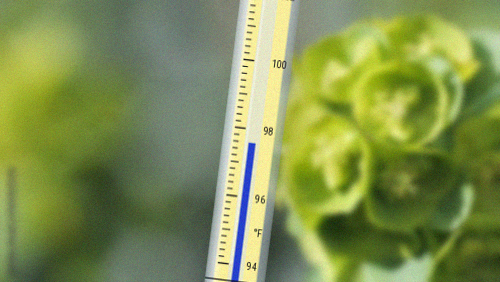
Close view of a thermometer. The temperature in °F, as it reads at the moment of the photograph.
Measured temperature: 97.6 °F
